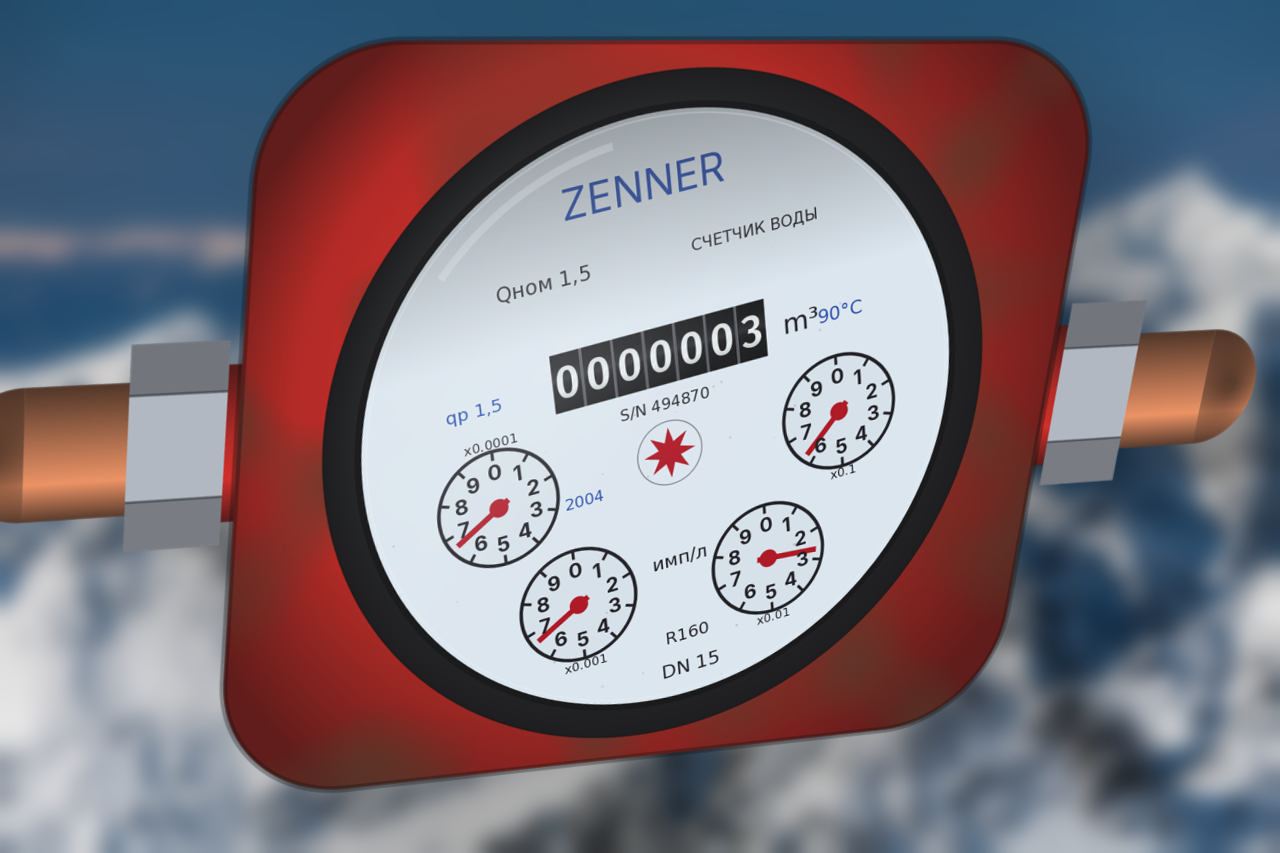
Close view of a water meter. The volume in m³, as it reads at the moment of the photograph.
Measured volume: 3.6266 m³
